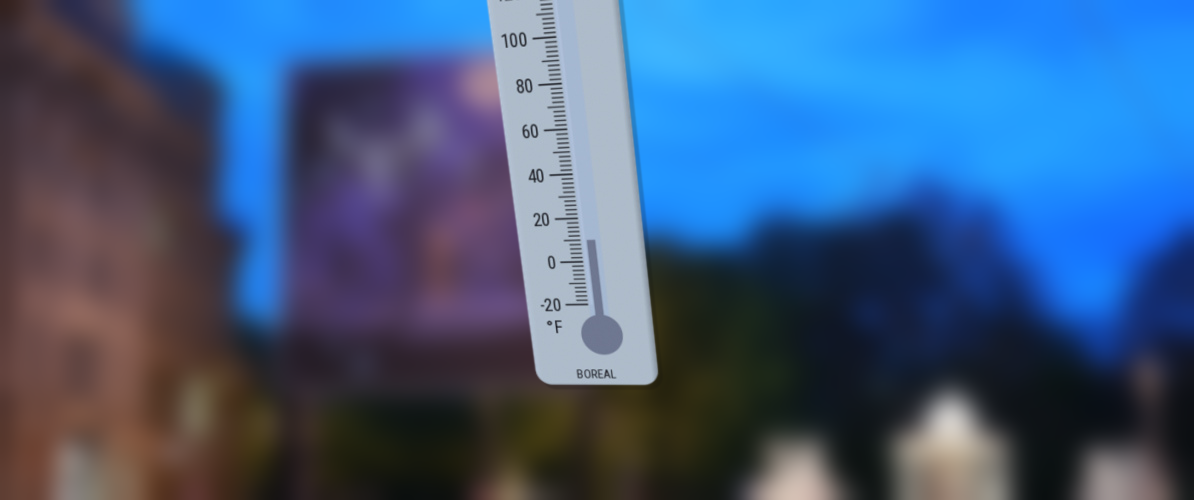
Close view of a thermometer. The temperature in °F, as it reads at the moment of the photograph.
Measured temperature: 10 °F
